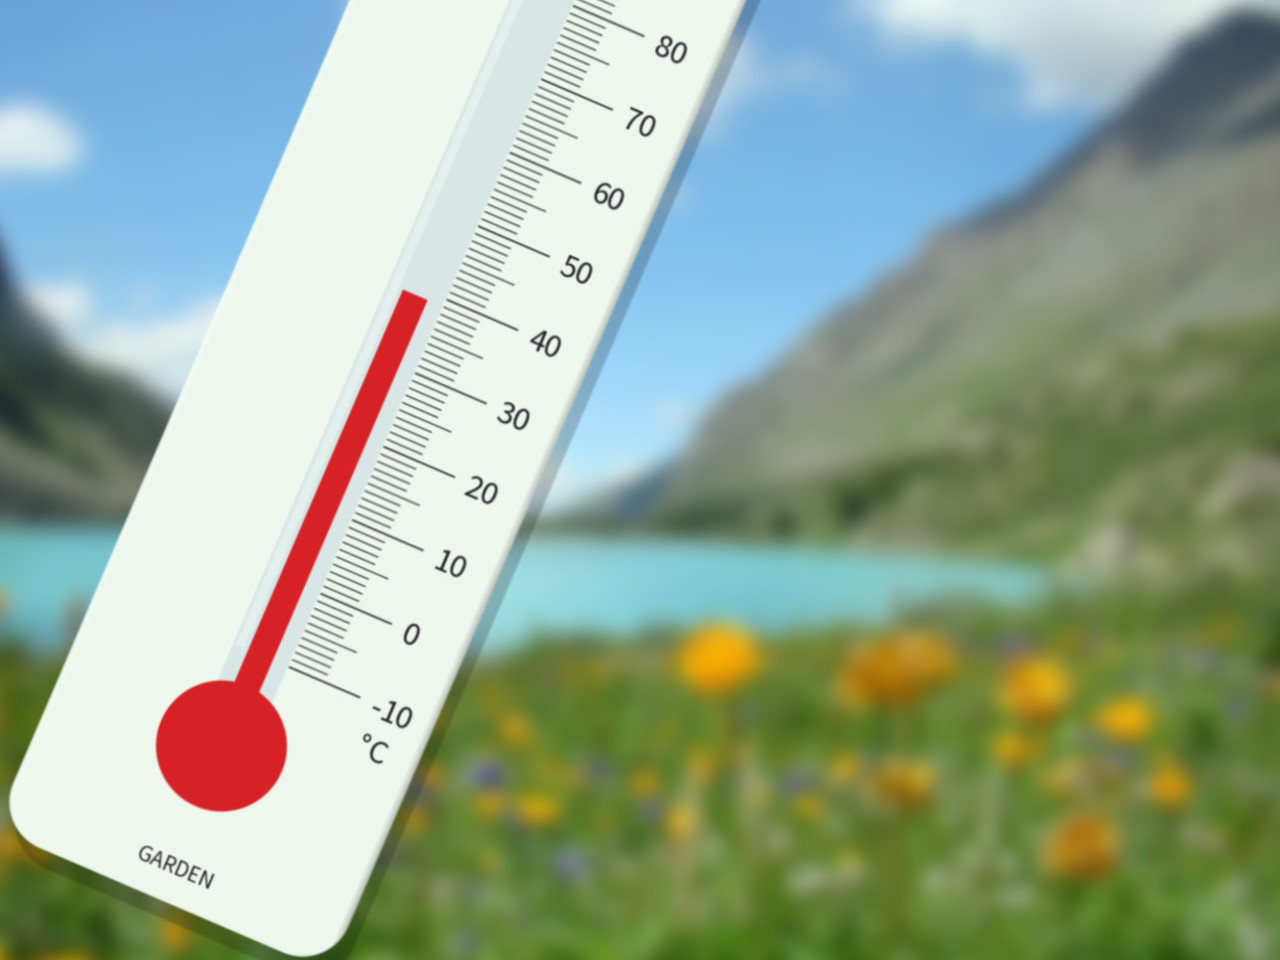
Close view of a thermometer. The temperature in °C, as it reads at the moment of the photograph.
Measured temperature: 39 °C
